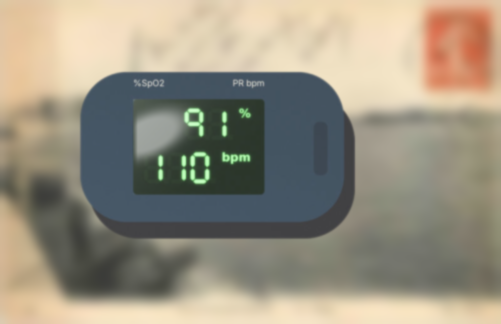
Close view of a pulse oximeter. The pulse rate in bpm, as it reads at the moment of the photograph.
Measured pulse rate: 110 bpm
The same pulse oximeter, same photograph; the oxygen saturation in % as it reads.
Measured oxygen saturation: 91 %
